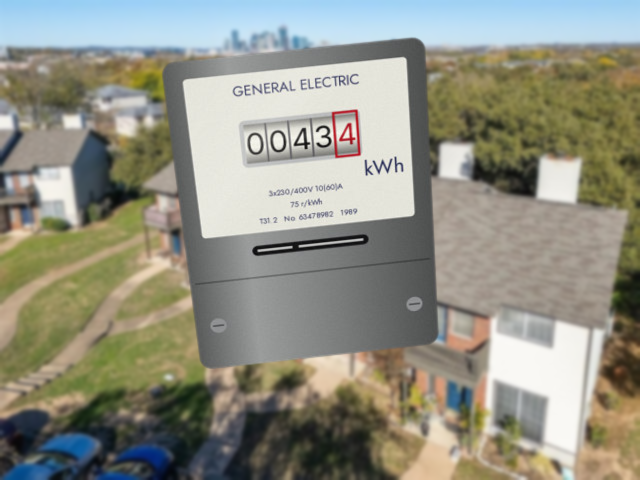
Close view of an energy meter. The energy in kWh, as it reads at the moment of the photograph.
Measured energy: 43.4 kWh
